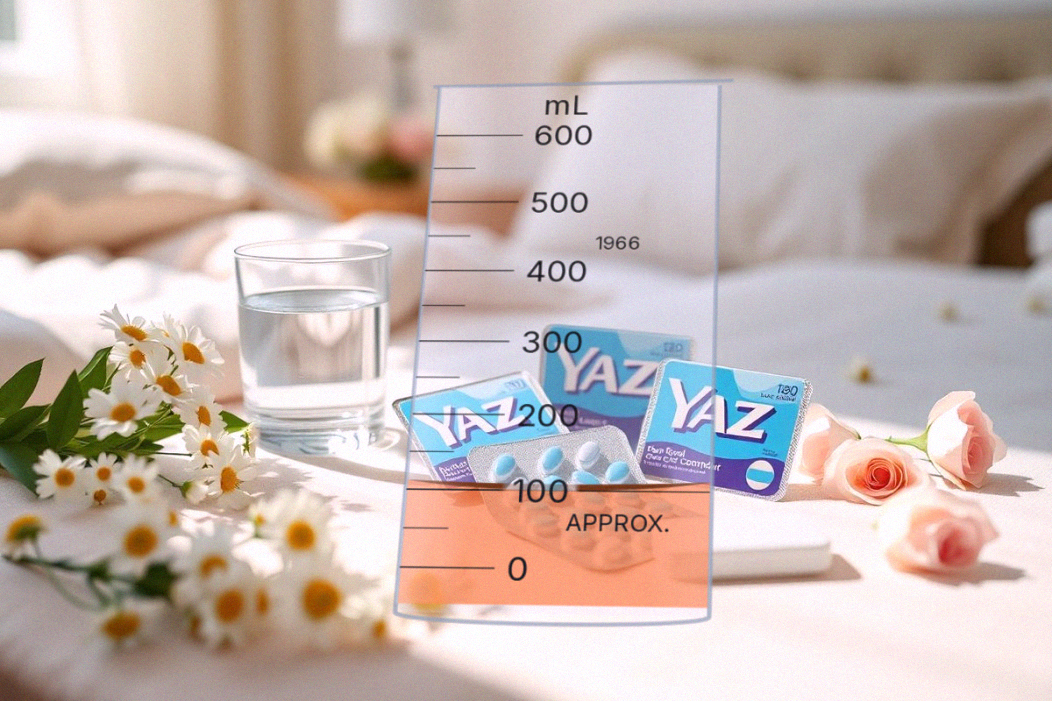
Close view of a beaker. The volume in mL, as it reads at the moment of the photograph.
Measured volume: 100 mL
